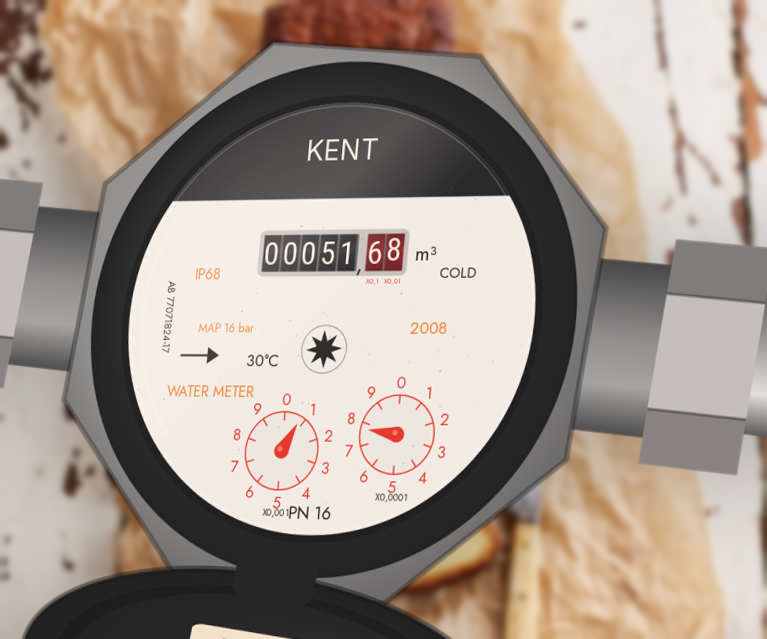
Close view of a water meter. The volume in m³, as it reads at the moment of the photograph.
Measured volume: 51.6807 m³
